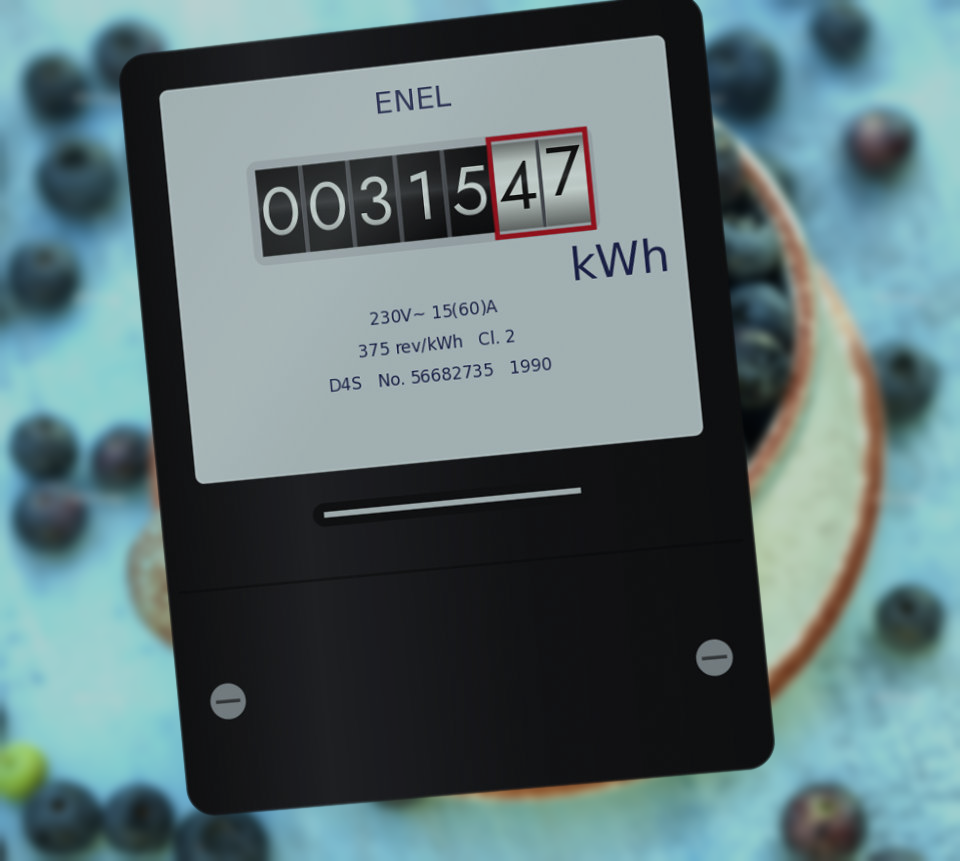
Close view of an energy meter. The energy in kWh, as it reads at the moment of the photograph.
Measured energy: 315.47 kWh
